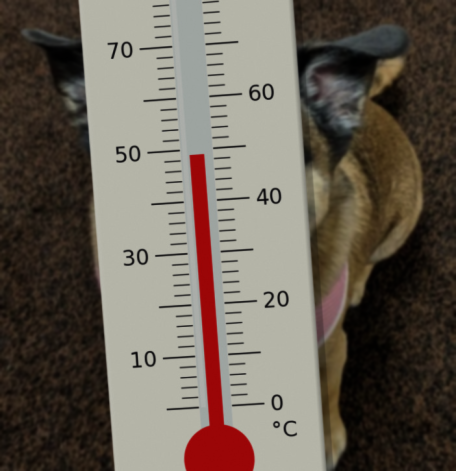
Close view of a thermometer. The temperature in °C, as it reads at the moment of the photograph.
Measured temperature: 49 °C
